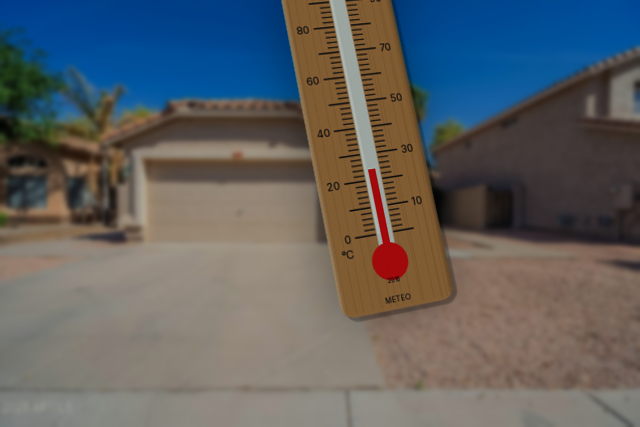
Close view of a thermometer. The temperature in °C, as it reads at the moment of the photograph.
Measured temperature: 24 °C
